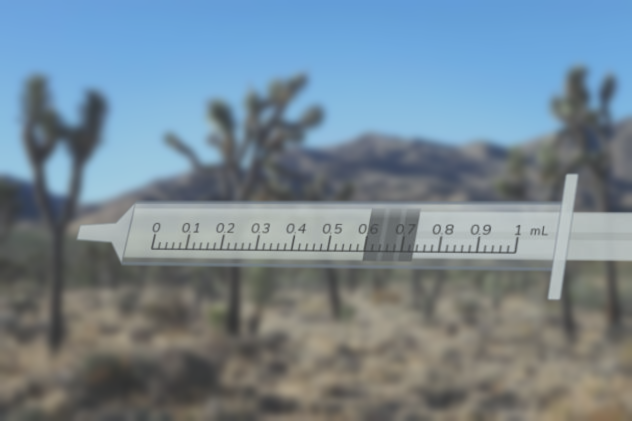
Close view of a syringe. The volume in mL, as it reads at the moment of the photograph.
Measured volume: 0.6 mL
